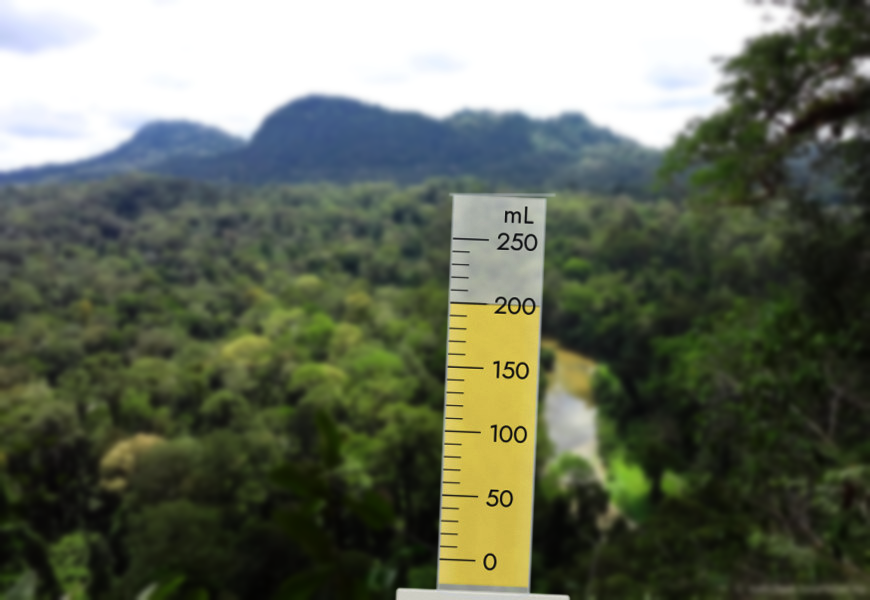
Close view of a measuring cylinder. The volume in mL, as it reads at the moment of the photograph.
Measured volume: 200 mL
